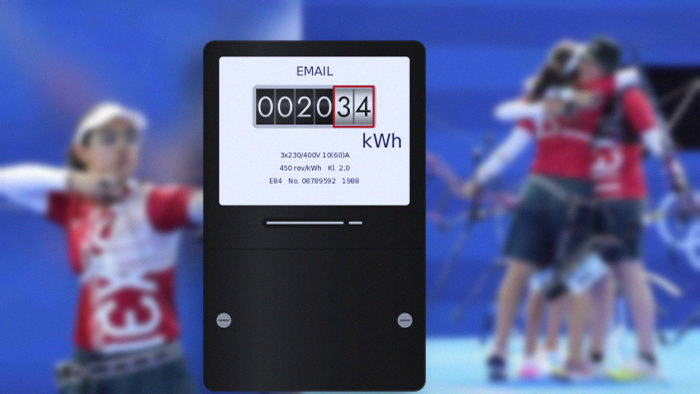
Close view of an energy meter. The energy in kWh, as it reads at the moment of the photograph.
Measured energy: 20.34 kWh
